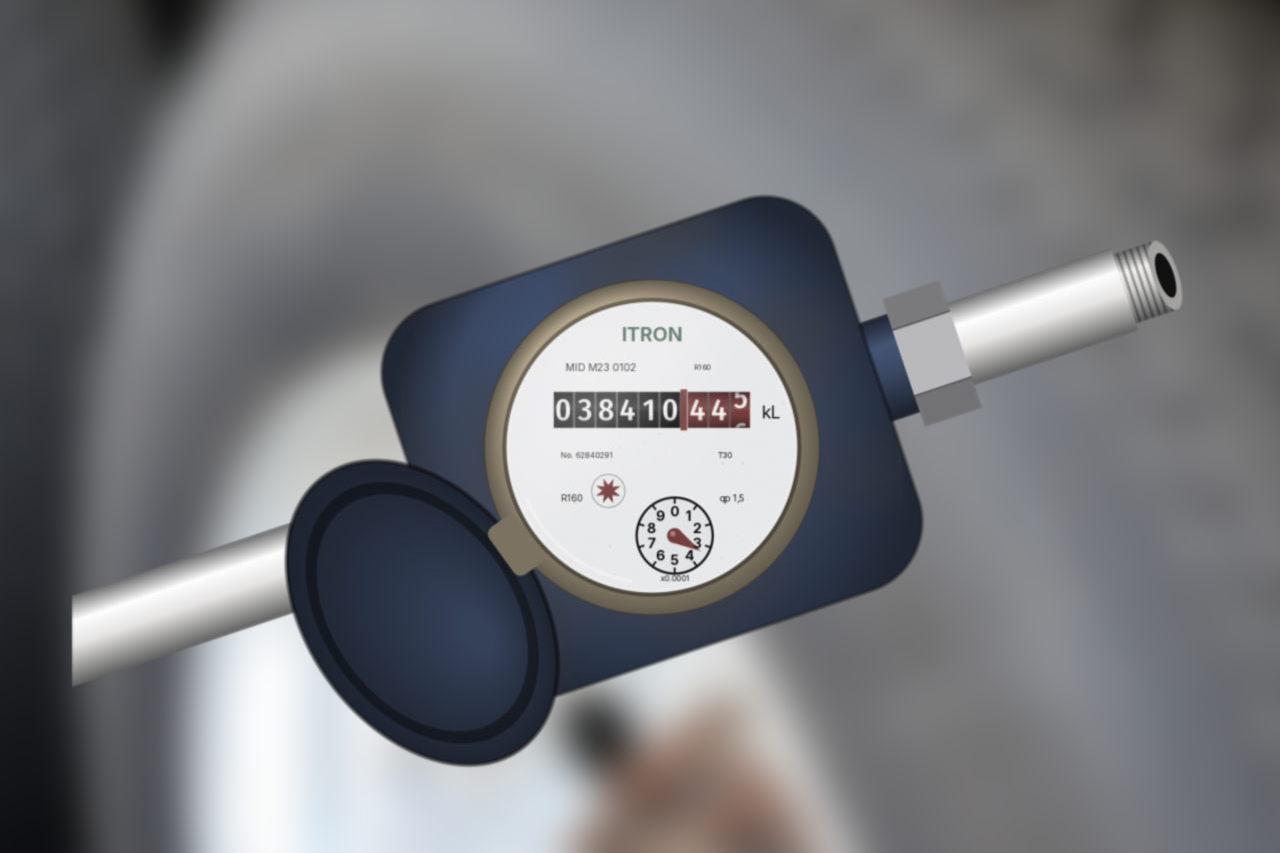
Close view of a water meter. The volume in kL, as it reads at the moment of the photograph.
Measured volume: 38410.4453 kL
